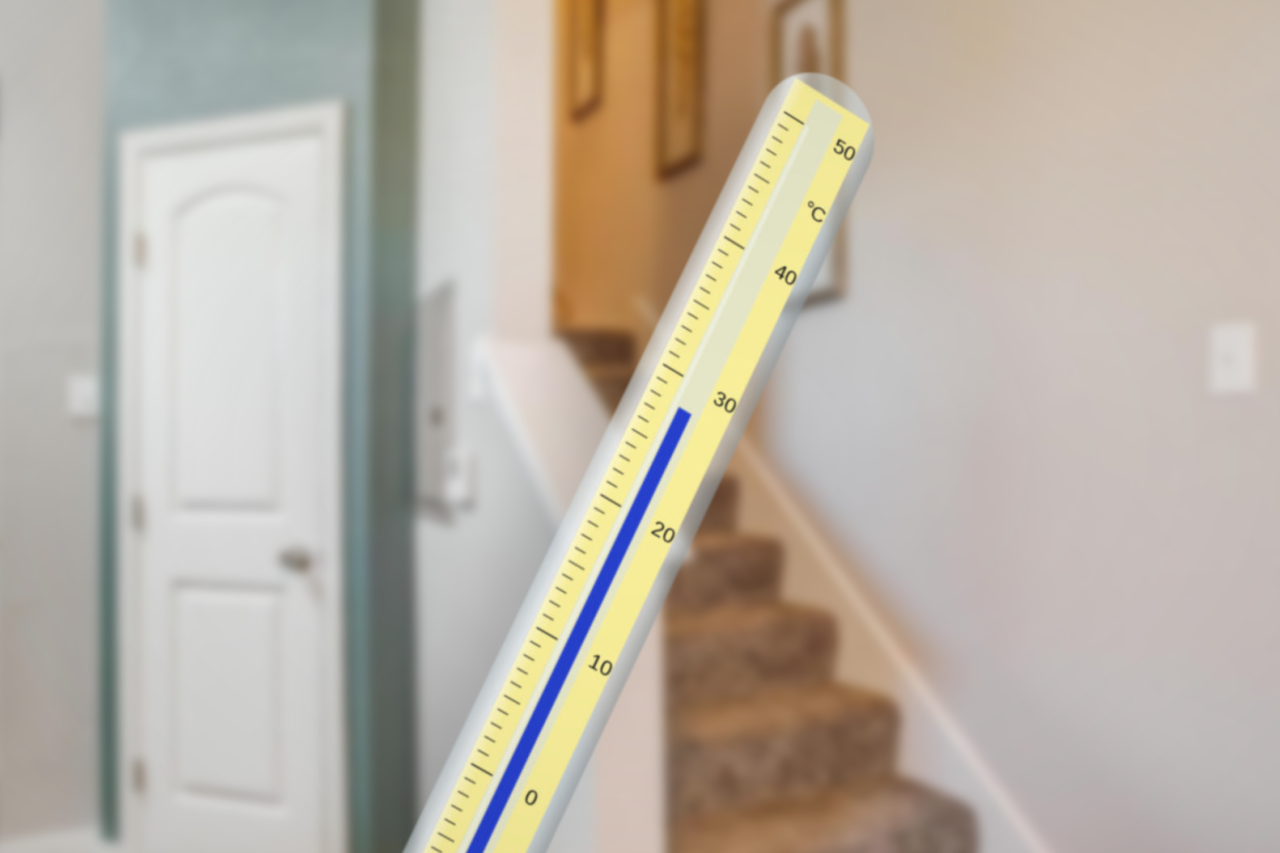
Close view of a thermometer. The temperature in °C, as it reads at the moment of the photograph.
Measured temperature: 28 °C
